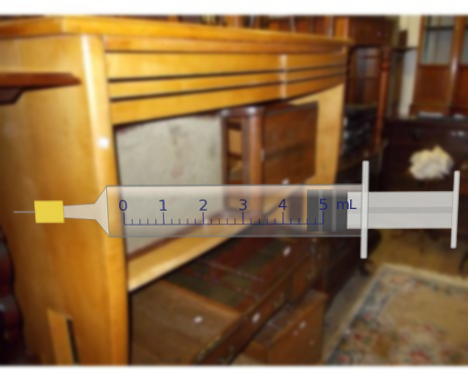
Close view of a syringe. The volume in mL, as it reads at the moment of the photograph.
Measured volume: 4.6 mL
